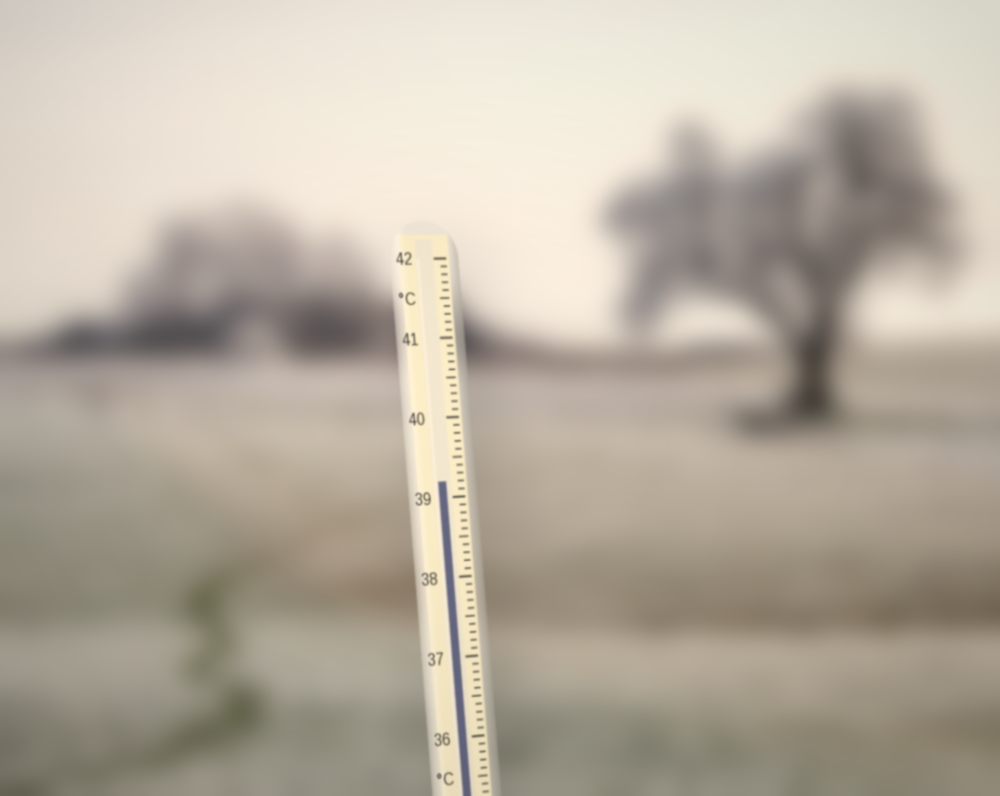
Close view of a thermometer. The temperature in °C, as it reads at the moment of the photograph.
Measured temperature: 39.2 °C
